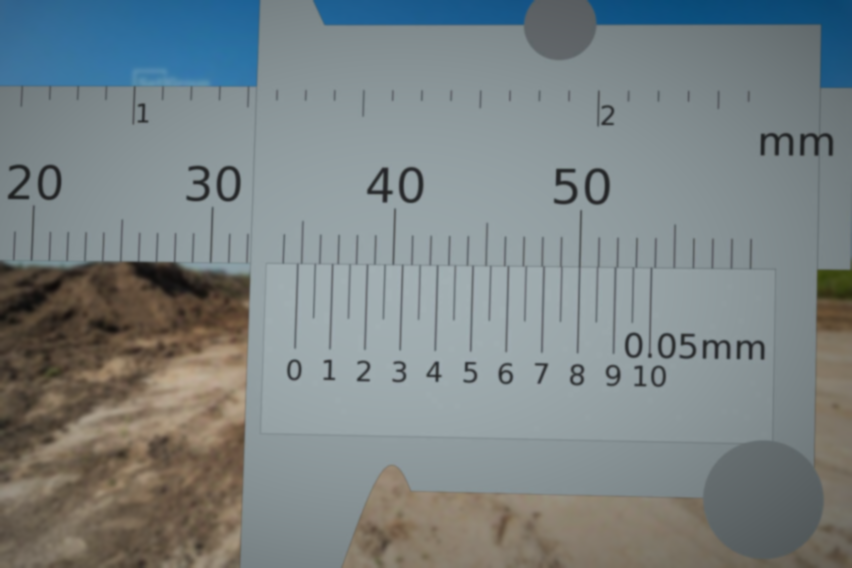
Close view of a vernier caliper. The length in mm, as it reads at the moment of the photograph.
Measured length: 34.8 mm
